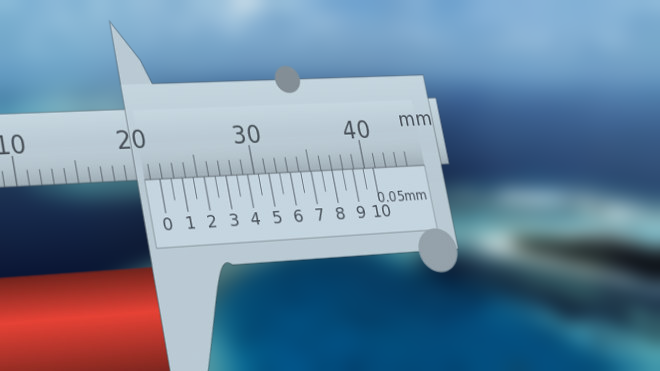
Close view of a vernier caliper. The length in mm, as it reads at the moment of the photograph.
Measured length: 21.8 mm
